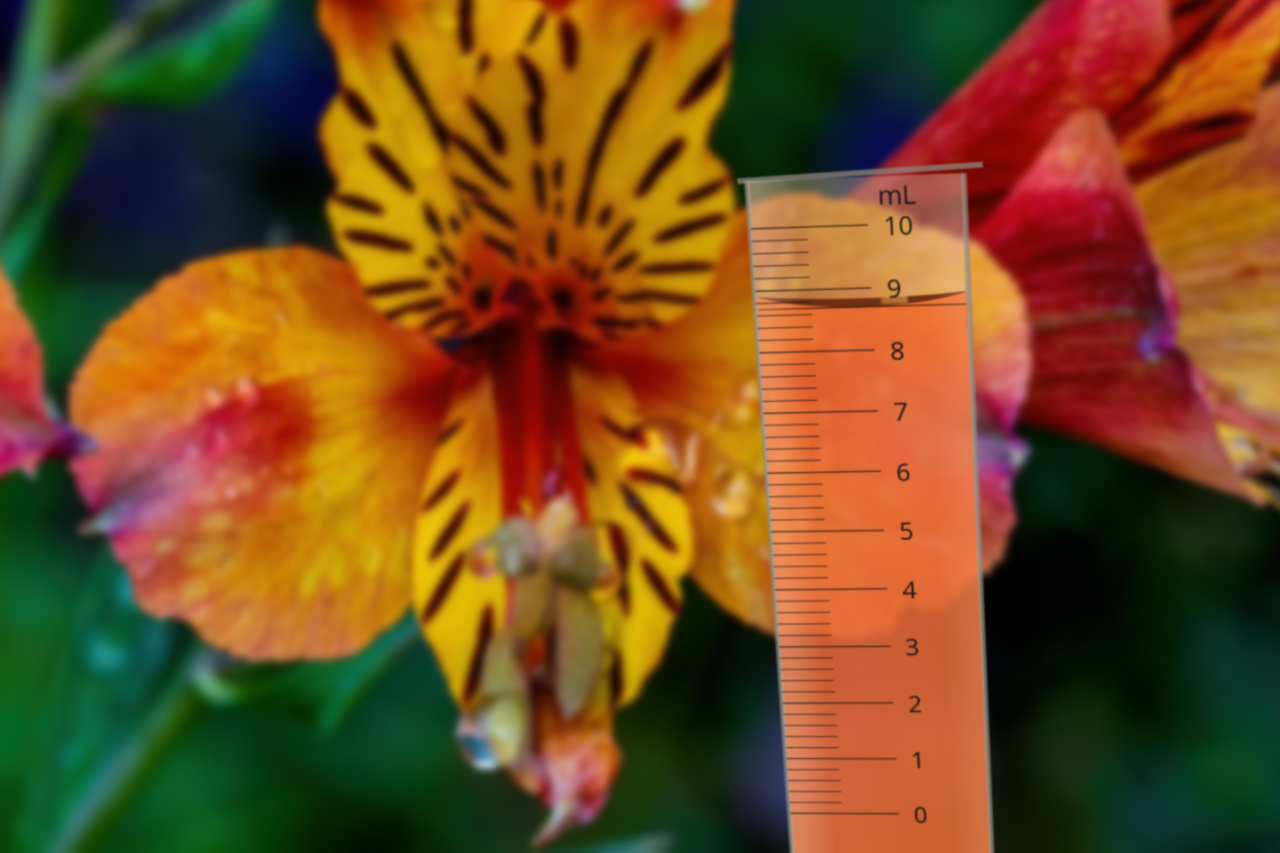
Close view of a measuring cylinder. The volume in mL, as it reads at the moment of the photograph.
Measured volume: 8.7 mL
